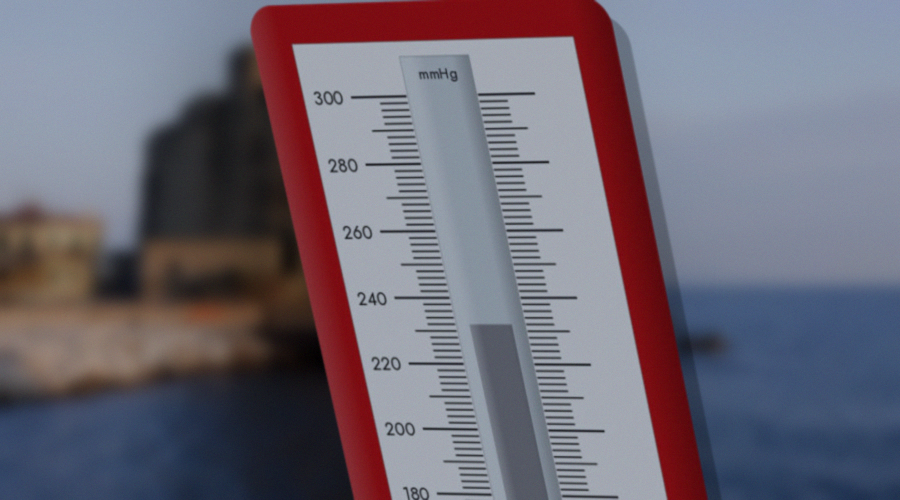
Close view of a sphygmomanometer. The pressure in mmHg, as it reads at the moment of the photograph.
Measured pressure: 232 mmHg
